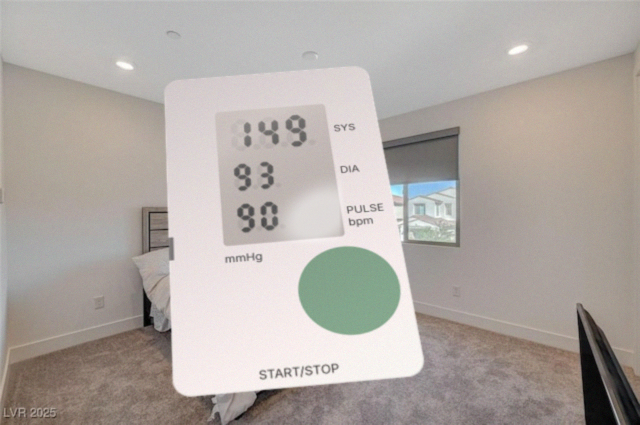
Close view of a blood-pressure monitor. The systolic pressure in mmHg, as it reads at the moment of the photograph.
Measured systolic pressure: 149 mmHg
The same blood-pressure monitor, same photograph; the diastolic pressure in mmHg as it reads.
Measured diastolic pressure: 93 mmHg
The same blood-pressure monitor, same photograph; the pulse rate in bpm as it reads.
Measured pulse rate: 90 bpm
